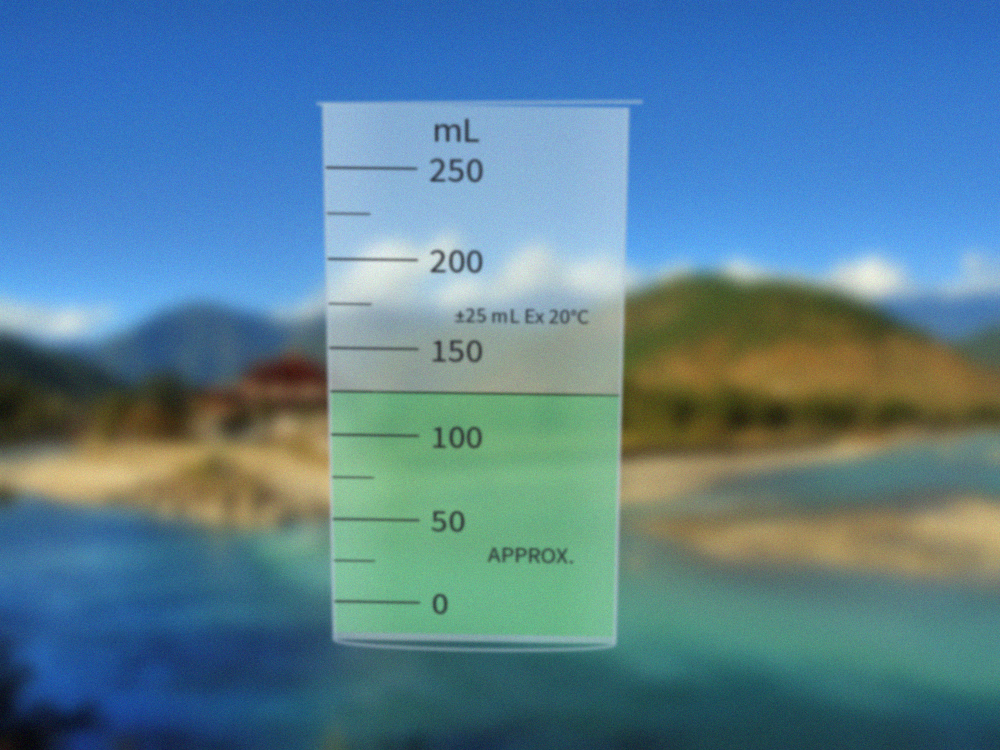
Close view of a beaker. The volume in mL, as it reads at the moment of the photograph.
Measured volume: 125 mL
